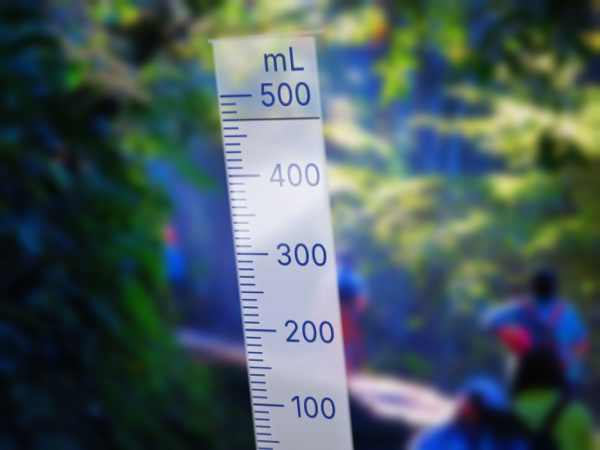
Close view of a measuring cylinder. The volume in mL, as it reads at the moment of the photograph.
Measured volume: 470 mL
